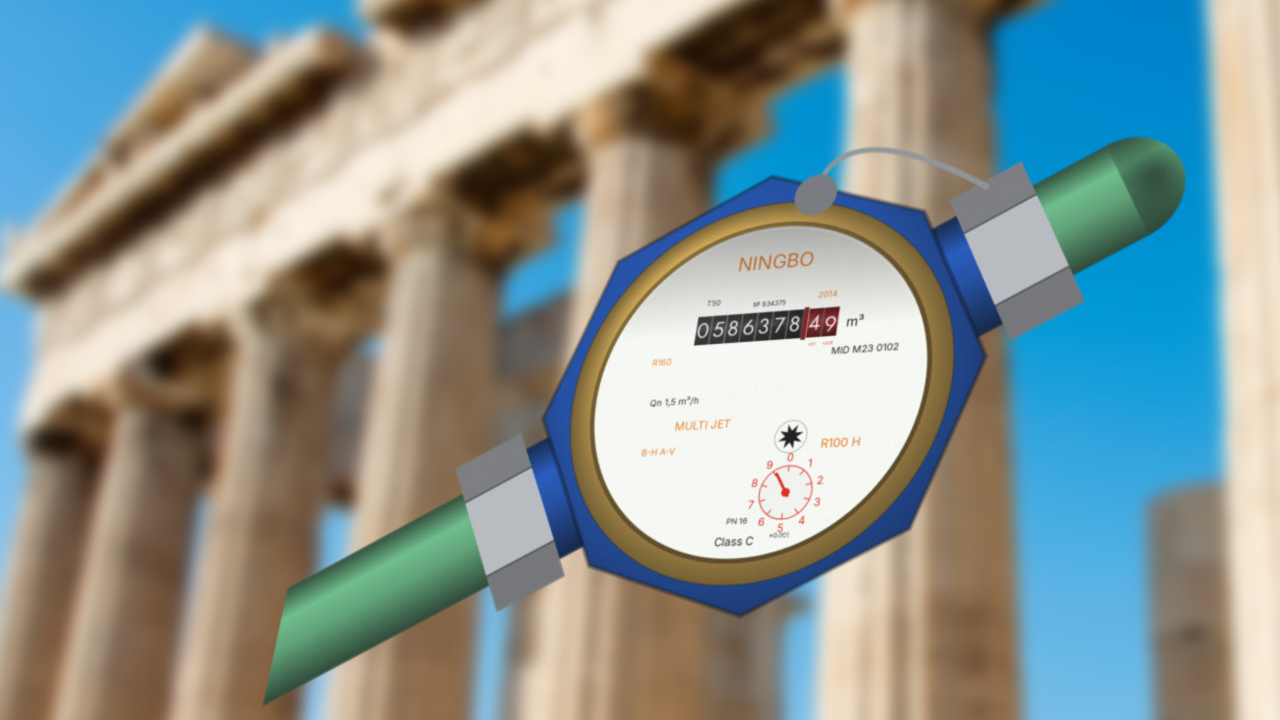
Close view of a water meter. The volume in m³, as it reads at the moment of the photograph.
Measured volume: 586378.489 m³
